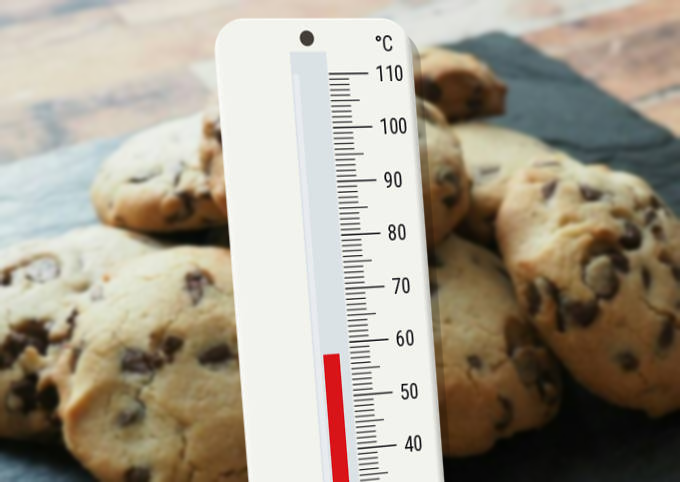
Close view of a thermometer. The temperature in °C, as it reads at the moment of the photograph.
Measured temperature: 58 °C
